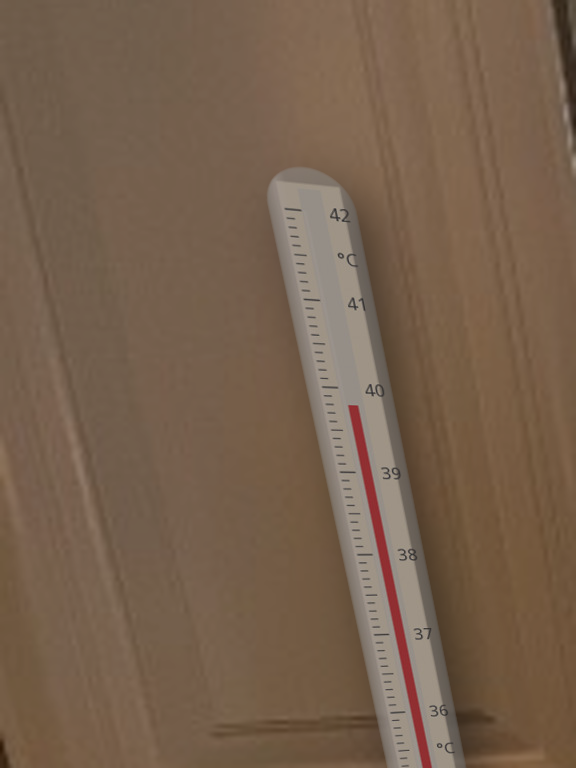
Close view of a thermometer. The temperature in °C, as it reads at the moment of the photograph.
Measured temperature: 39.8 °C
